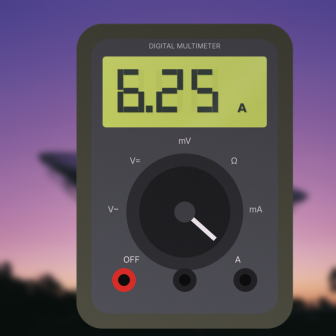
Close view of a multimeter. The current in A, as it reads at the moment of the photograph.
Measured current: 6.25 A
